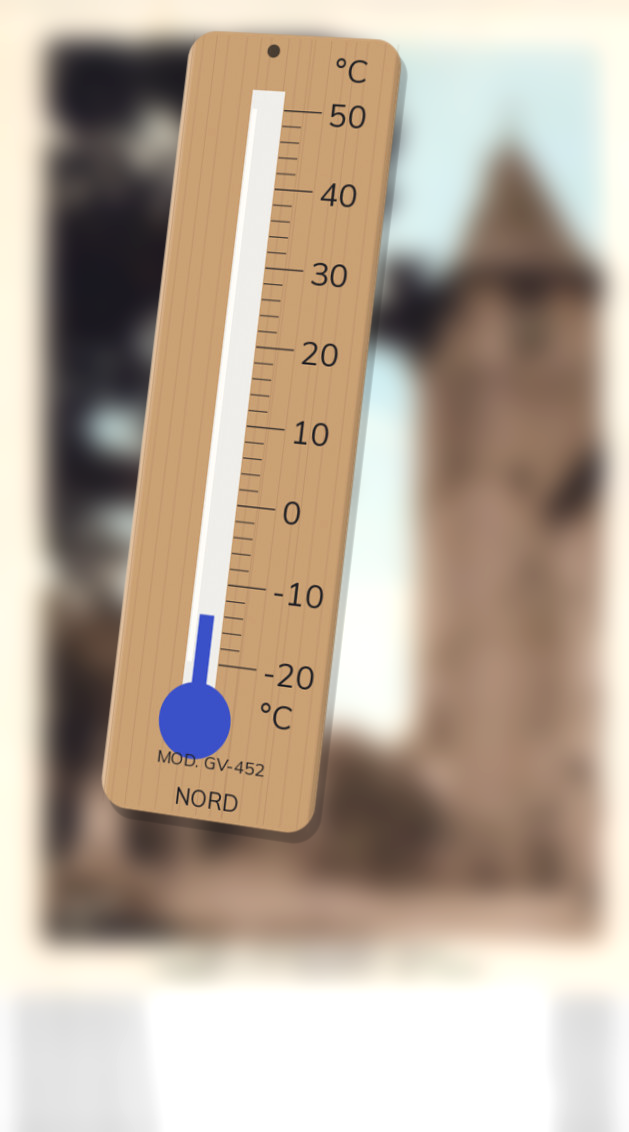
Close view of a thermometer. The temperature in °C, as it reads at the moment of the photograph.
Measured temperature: -14 °C
